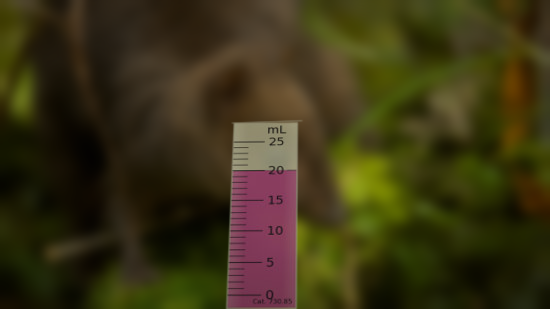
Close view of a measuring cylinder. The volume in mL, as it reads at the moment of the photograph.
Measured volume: 20 mL
